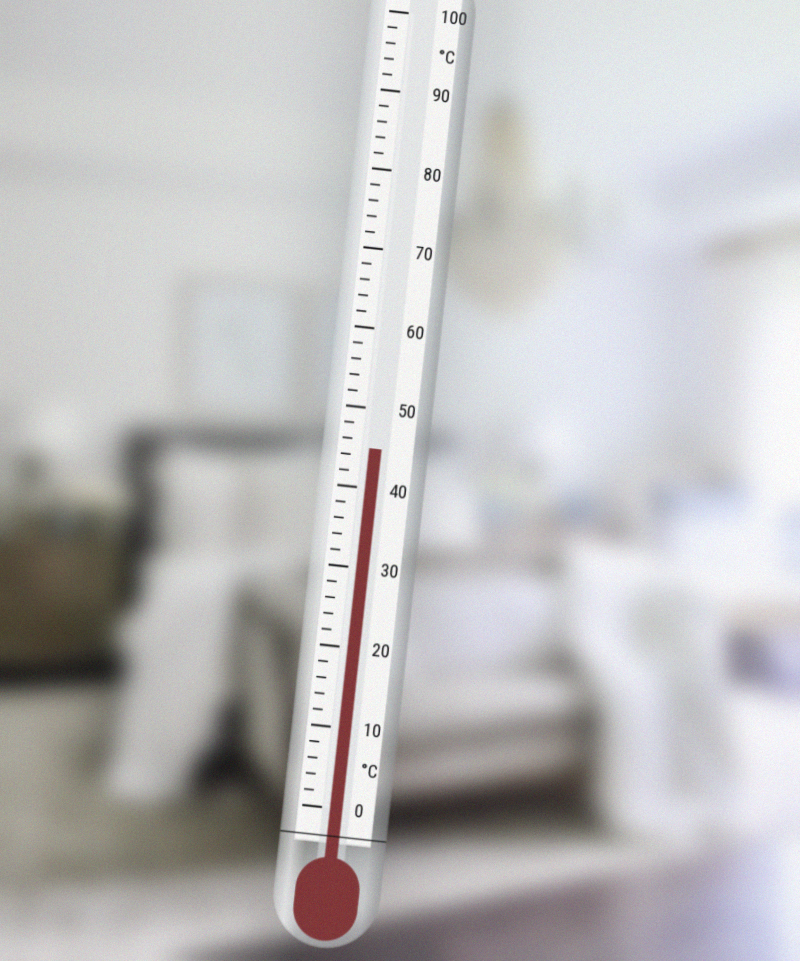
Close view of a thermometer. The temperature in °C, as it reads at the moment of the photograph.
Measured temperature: 45 °C
